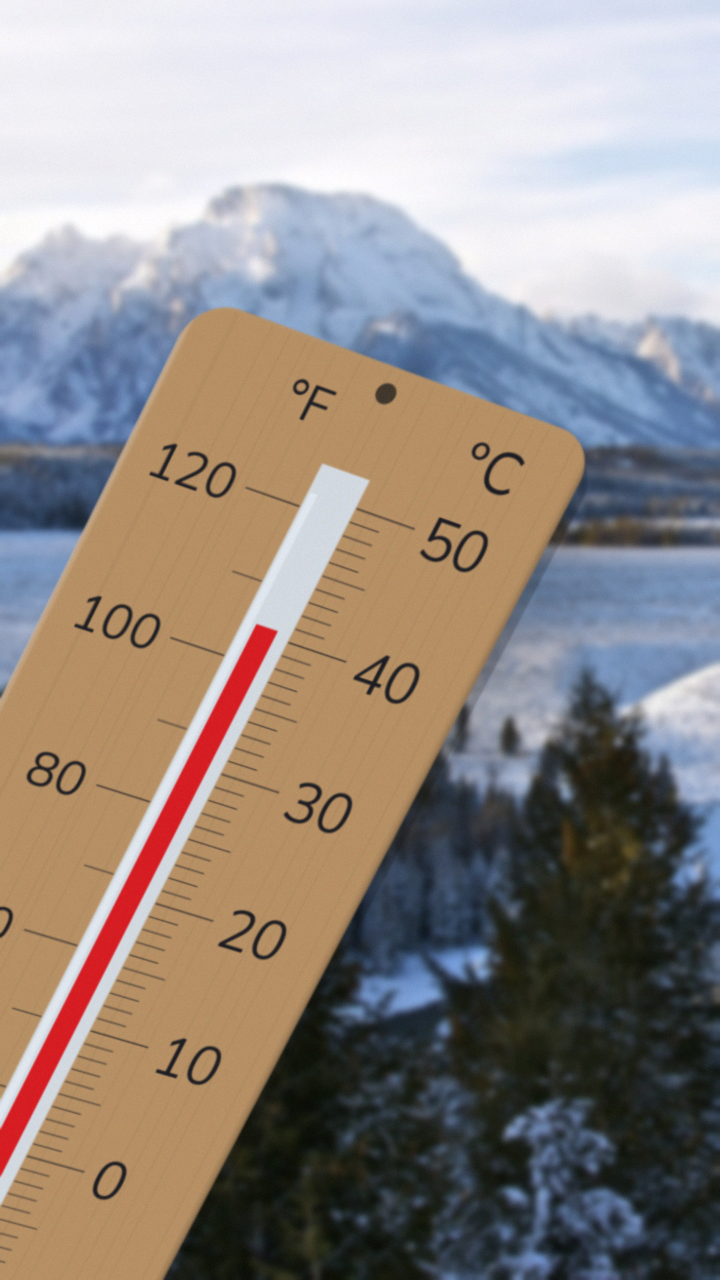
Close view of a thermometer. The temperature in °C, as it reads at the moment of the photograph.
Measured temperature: 40.5 °C
